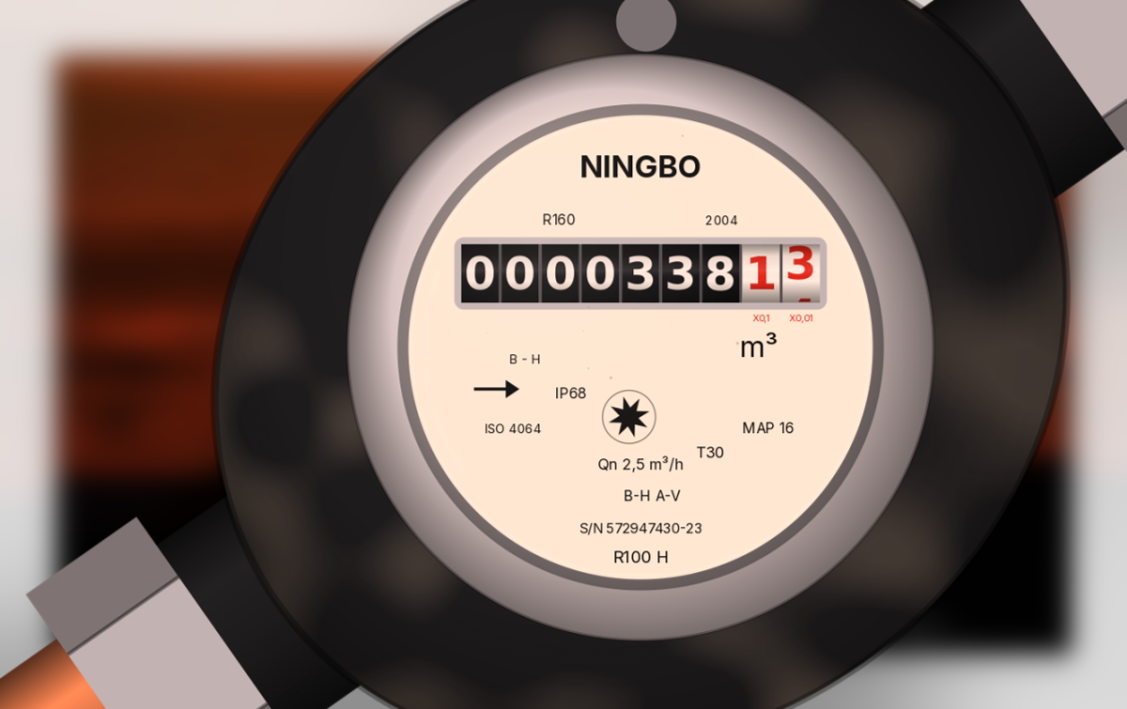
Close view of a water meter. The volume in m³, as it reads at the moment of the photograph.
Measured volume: 338.13 m³
